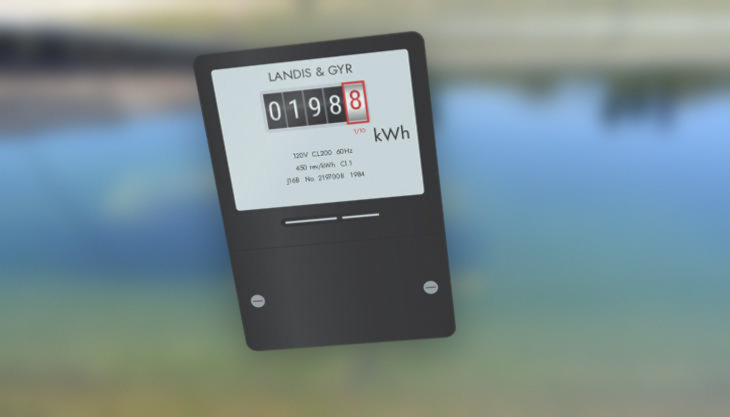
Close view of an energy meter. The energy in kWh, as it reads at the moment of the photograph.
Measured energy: 198.8 kWh
